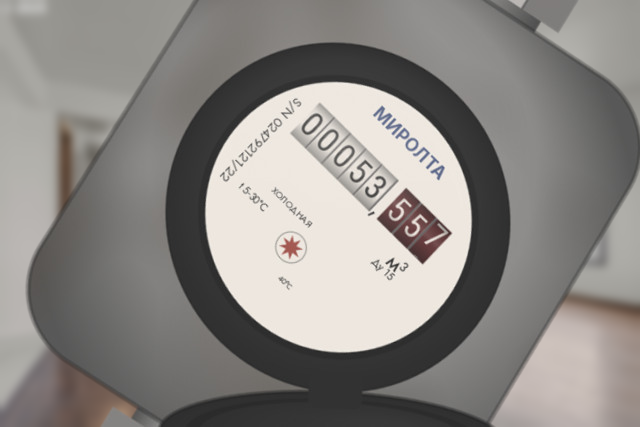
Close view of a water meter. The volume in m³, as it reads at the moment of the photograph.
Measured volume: 53.557 m³
